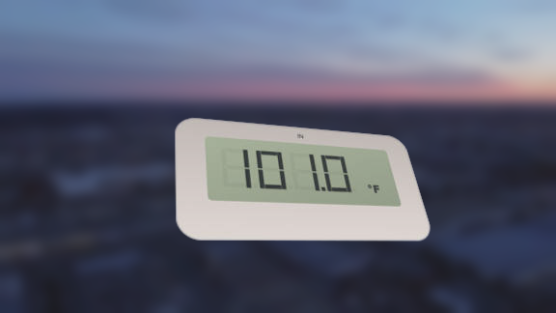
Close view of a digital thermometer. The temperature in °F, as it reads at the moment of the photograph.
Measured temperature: 101.0 °F
